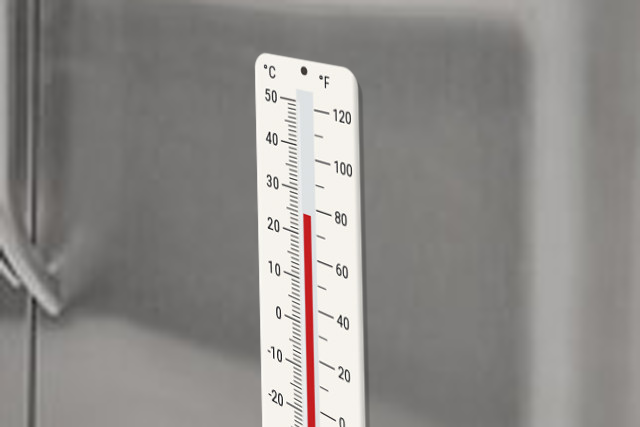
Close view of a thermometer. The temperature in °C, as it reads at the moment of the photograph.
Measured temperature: 25 °C
